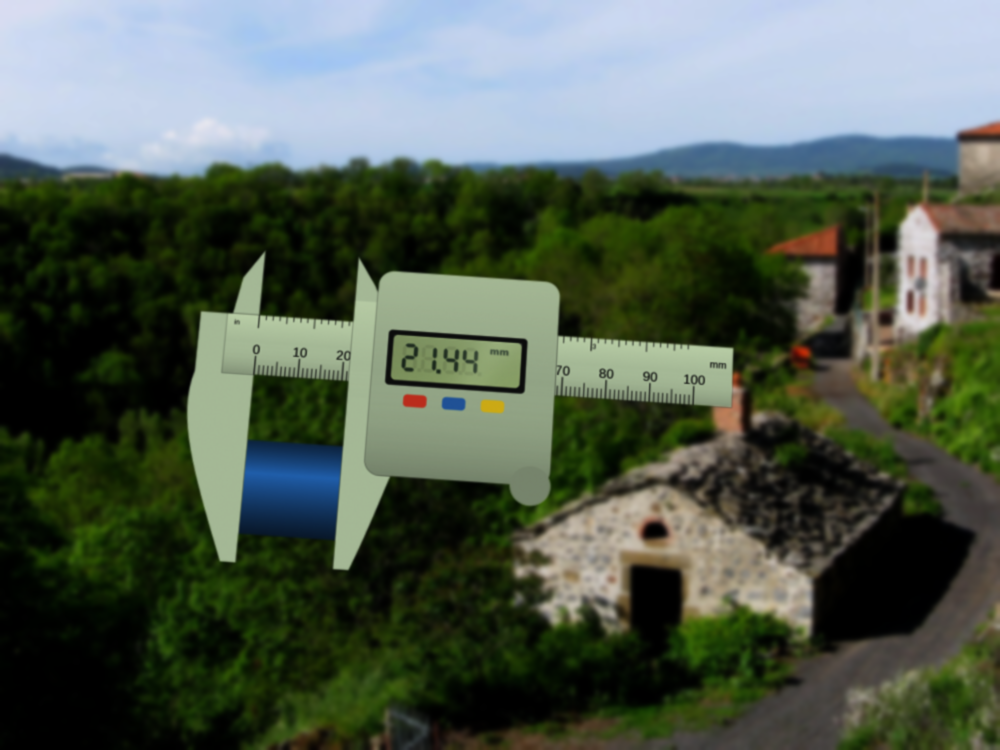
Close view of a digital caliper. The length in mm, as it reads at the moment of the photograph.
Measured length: 21.44 mm
